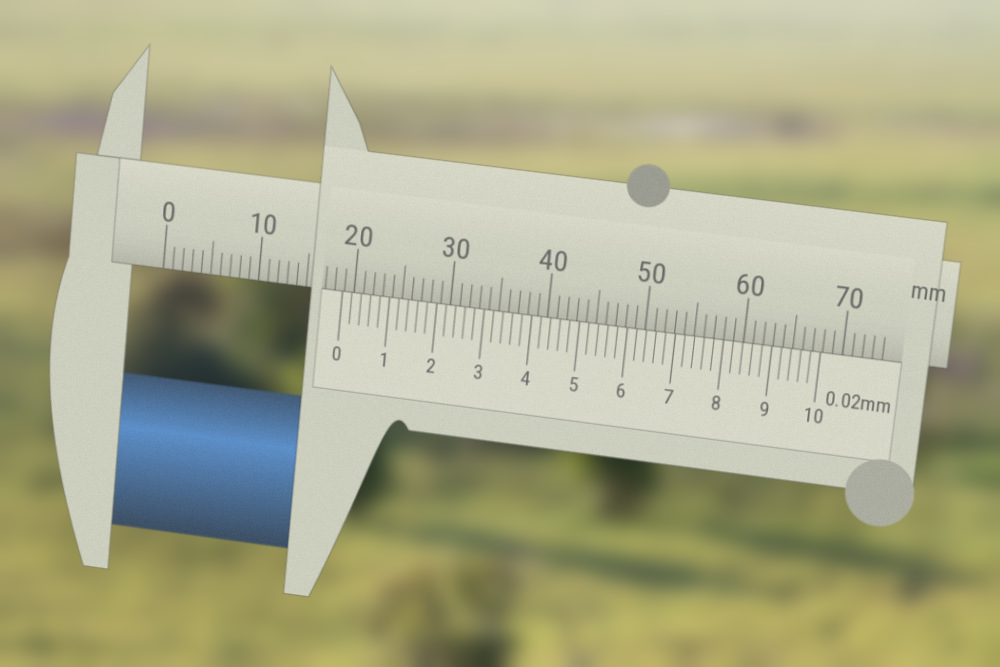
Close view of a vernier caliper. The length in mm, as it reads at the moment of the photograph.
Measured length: 18.8 mm
